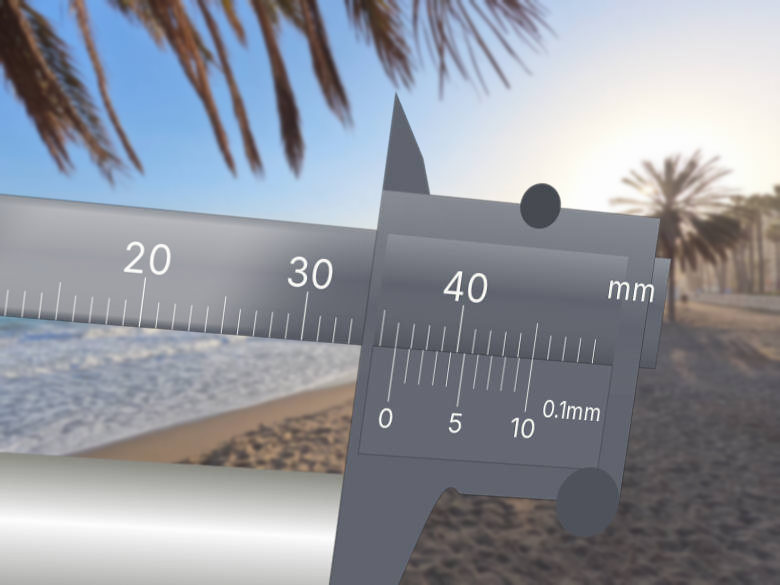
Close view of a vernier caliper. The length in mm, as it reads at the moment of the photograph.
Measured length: 36.0 mm
